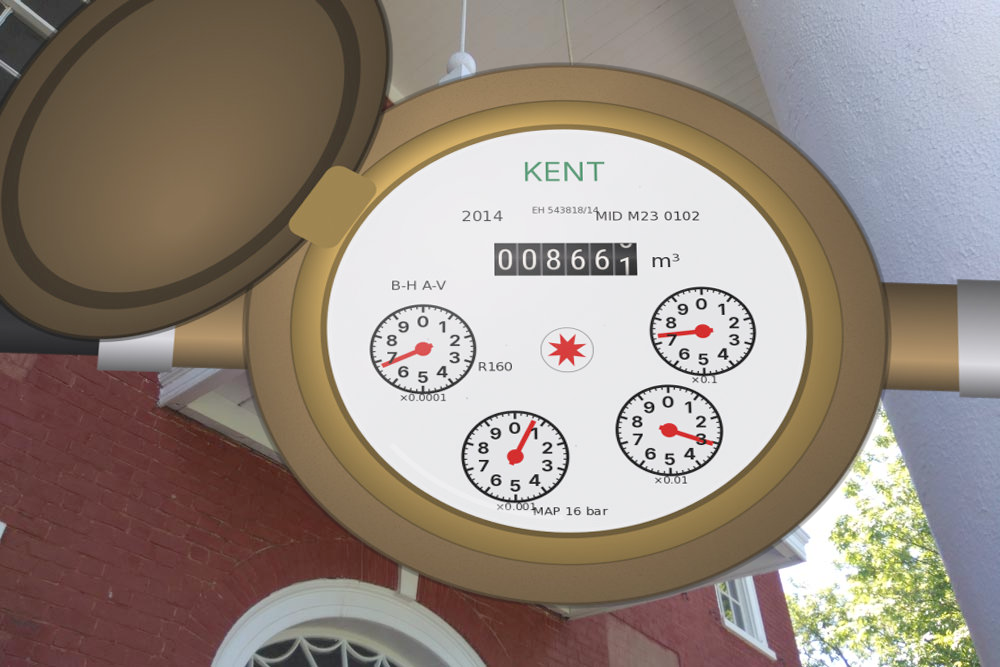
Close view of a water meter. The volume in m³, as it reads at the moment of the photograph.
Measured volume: 8660.7306 m³
